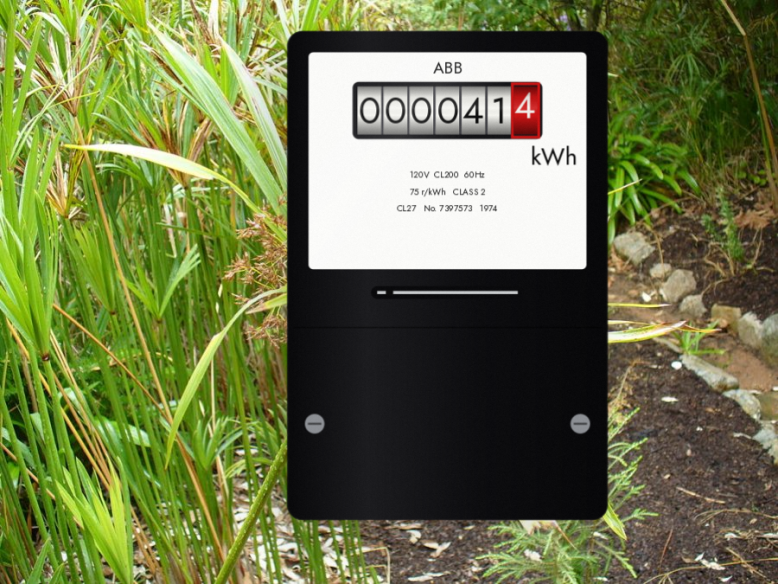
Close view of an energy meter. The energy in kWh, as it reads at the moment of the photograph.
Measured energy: 41.4 kWh
